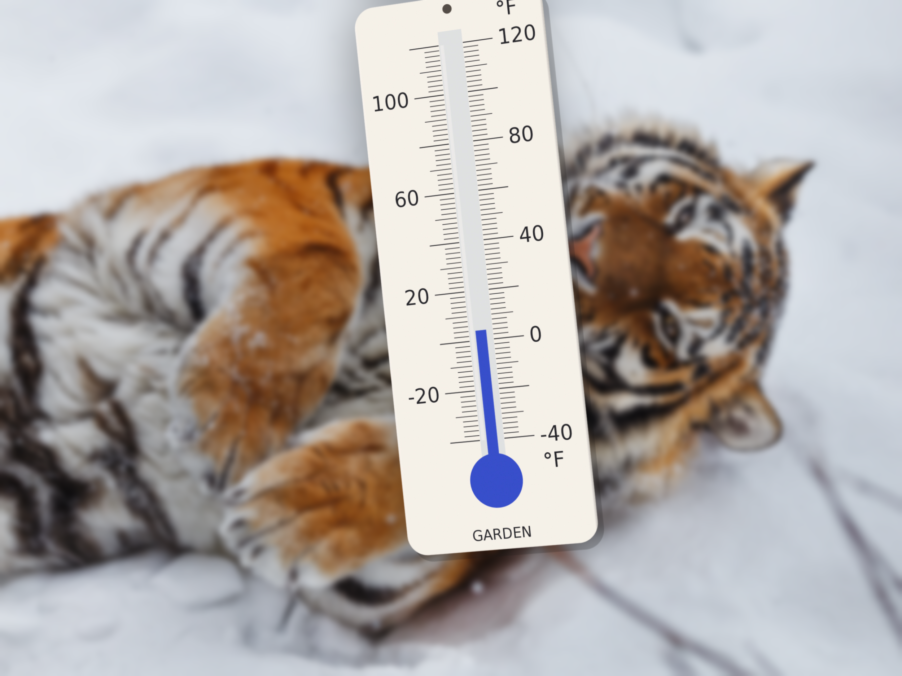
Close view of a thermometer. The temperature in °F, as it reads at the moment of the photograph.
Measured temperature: 4 °F
